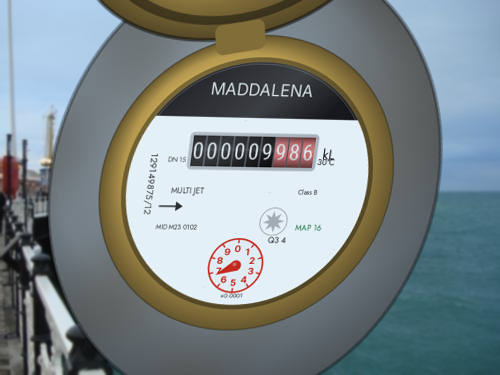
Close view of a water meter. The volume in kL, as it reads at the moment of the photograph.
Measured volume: 9.9866 kL
